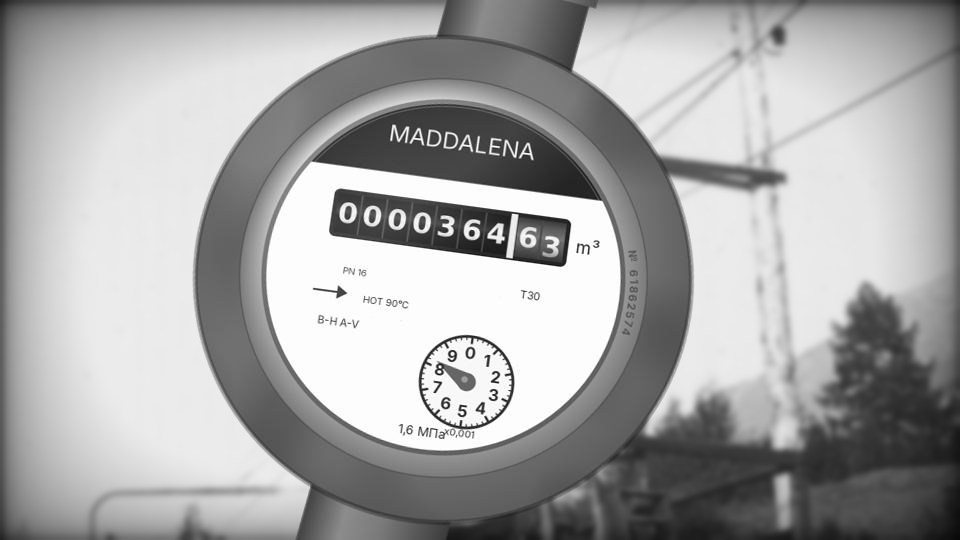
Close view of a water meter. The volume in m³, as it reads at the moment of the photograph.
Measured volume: 364.628 m³
